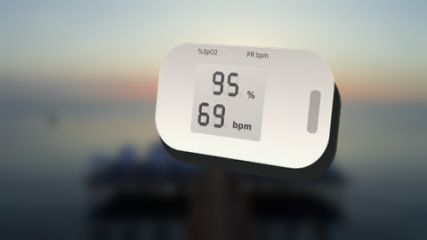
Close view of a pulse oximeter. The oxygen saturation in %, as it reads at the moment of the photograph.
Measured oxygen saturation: 95 %
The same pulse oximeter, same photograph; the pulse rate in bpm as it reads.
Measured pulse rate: 69 bpm
